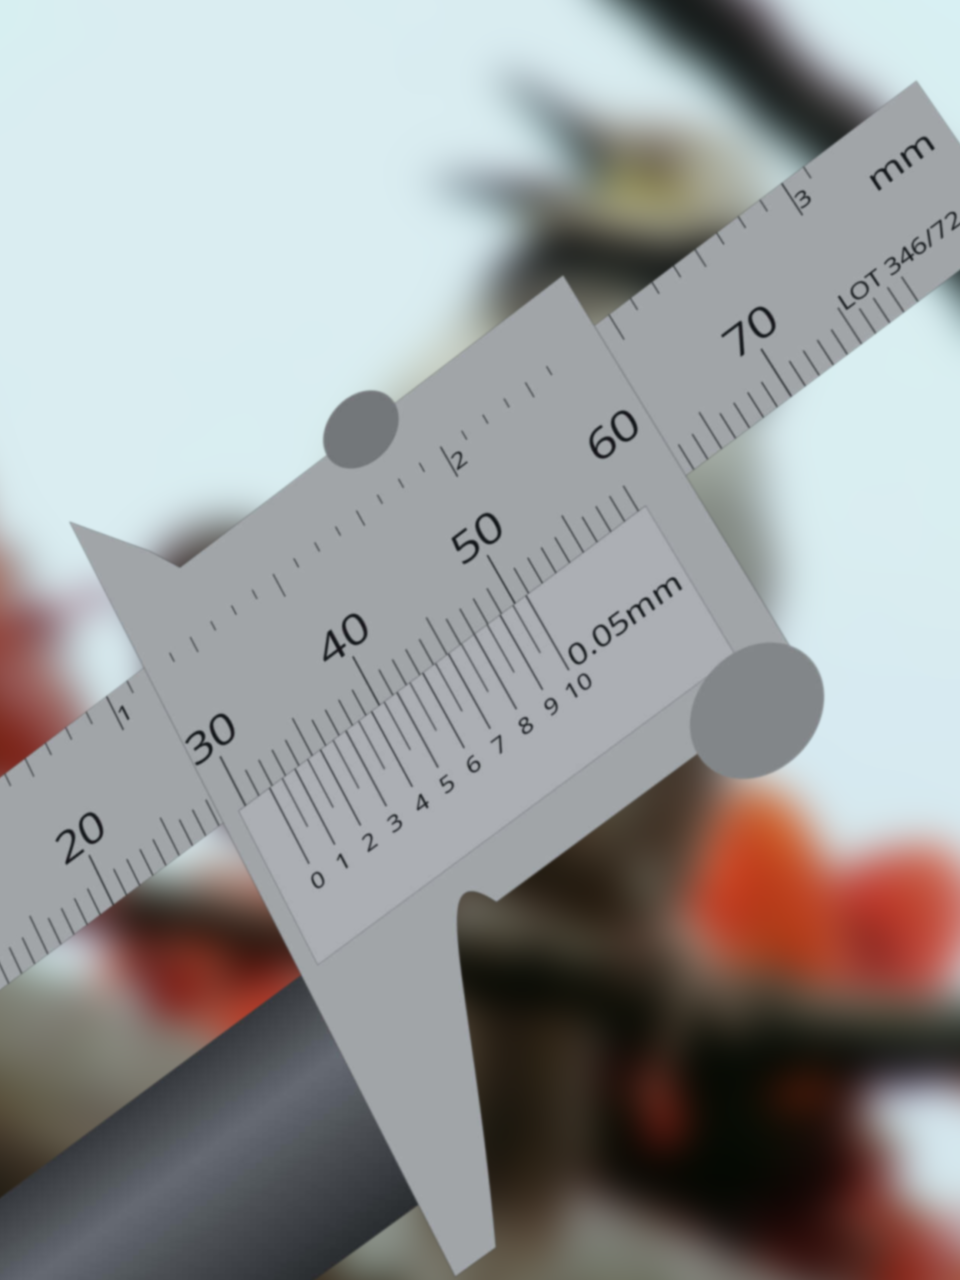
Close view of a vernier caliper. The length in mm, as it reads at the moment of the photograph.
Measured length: 31.8 mm
